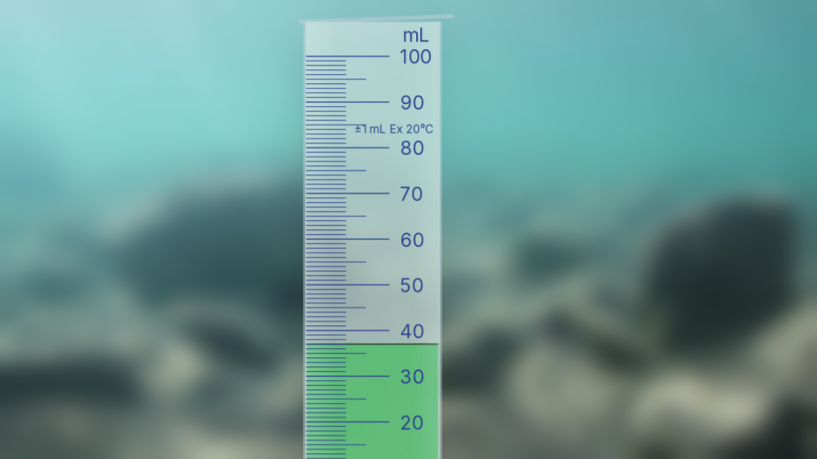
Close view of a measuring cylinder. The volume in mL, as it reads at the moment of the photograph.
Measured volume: 37 mL
